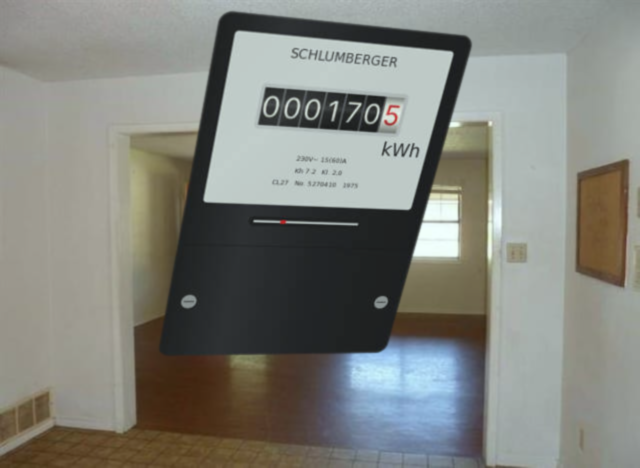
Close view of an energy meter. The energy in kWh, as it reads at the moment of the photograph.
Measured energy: 170.5 kWh
